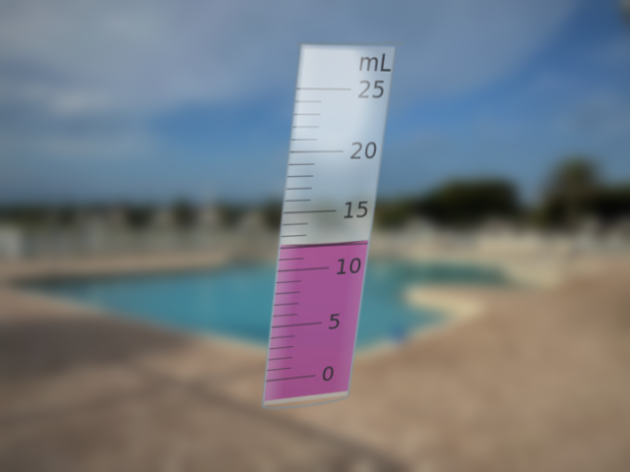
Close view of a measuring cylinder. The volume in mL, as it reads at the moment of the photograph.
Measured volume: 12 mL
